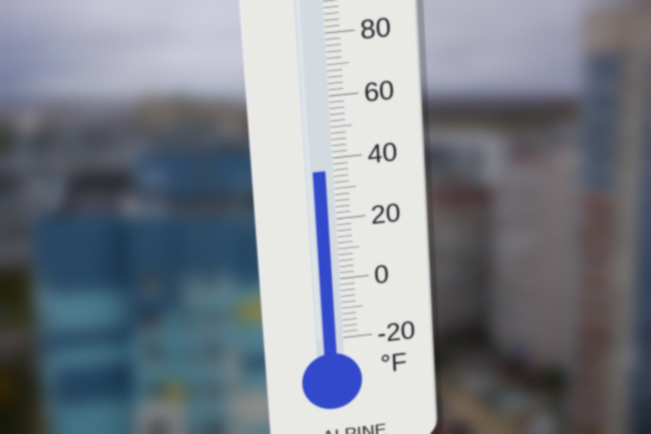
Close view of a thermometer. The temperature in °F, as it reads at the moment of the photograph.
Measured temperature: 36 °F
